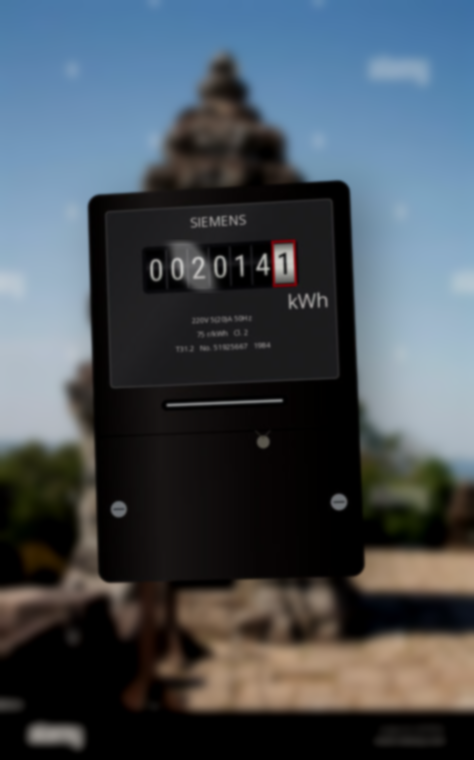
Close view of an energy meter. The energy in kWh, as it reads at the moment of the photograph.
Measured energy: 2014.1 kWh
